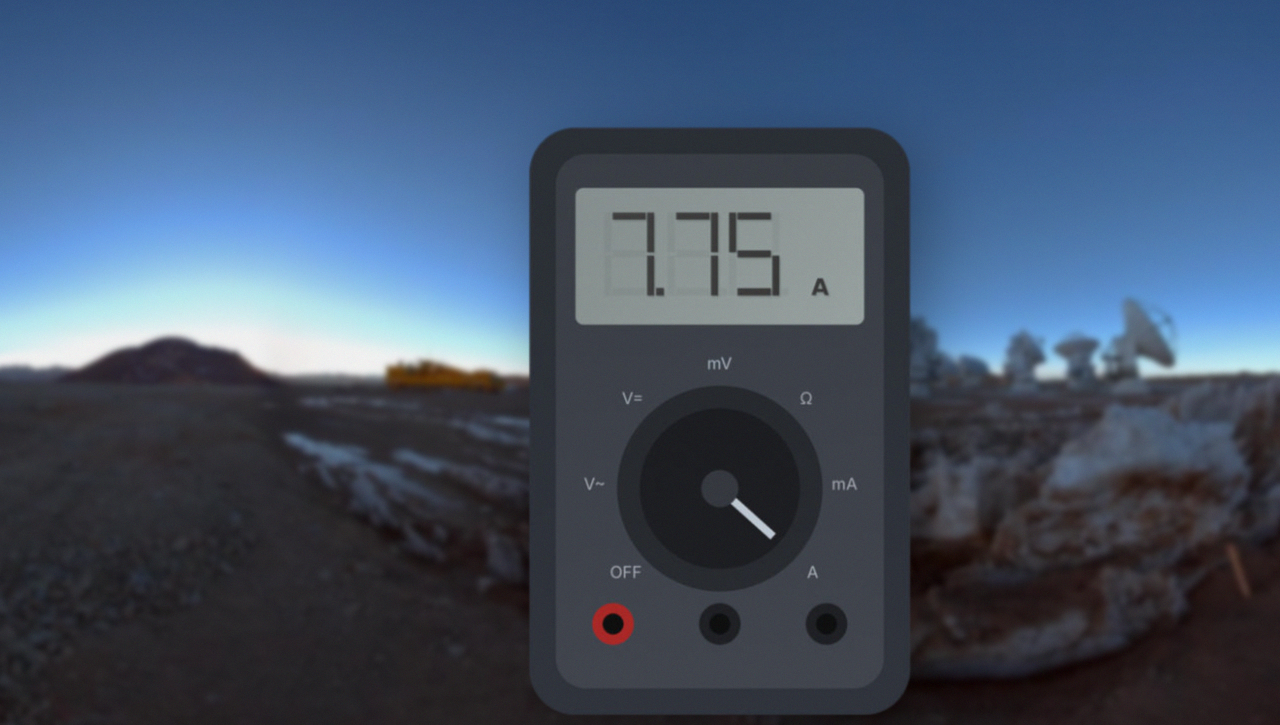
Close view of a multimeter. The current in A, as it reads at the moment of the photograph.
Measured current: 7.75 A
